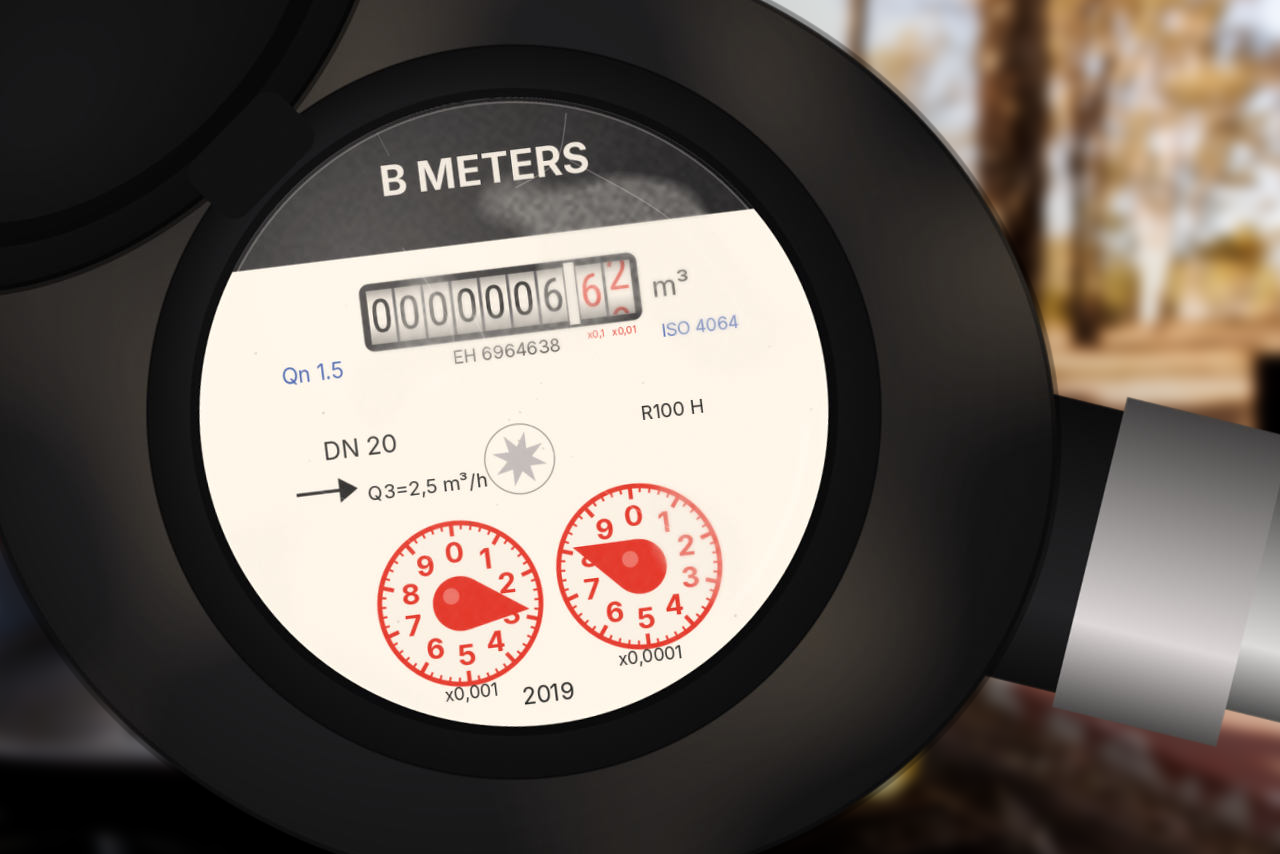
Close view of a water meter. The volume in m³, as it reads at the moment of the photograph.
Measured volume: 6.6228 m³
